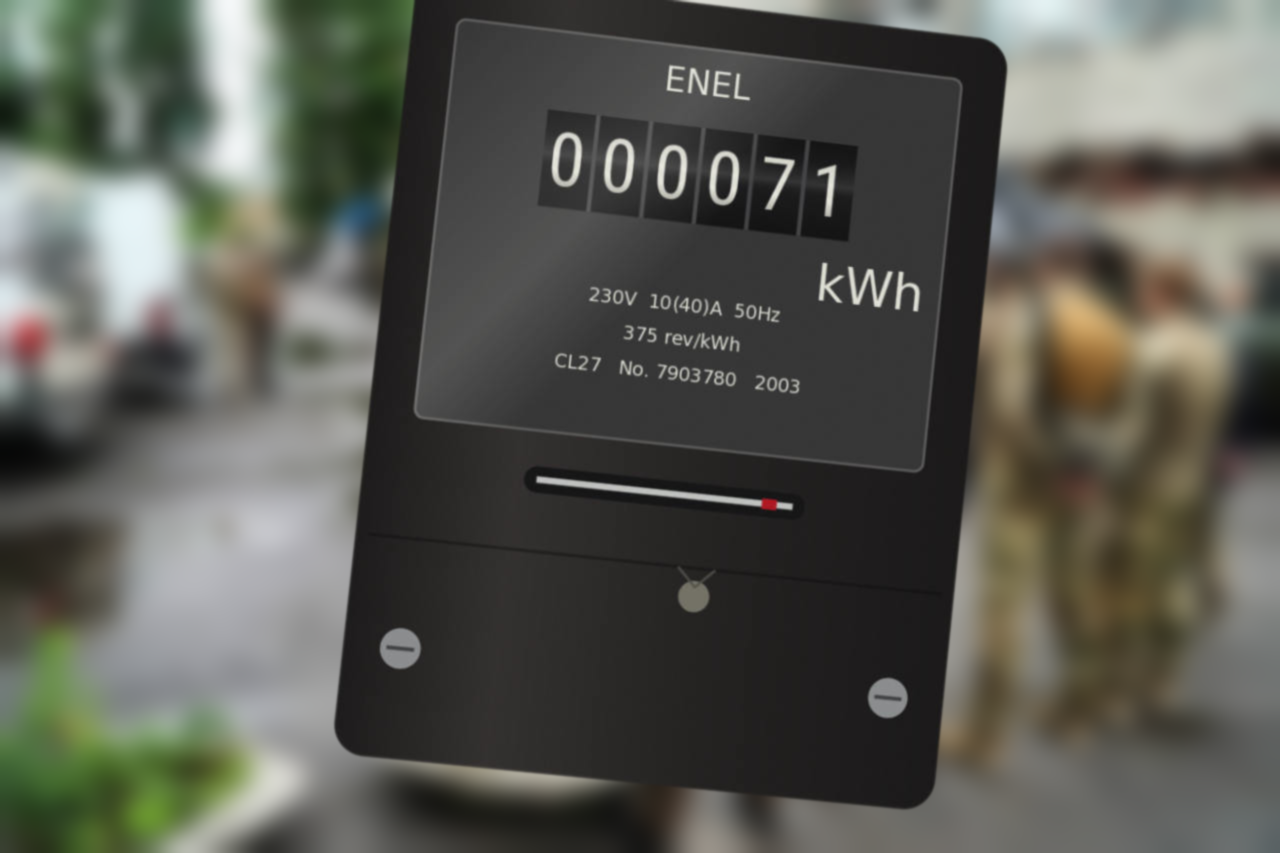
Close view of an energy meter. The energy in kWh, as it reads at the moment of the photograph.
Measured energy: 71 kWh
